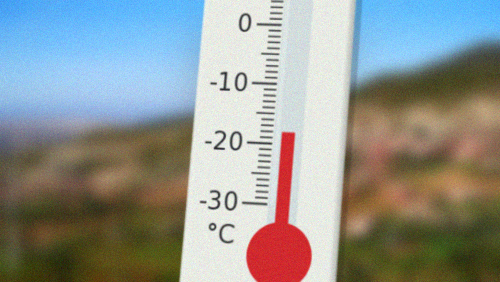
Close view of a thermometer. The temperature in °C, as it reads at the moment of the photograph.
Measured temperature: -18 °C
